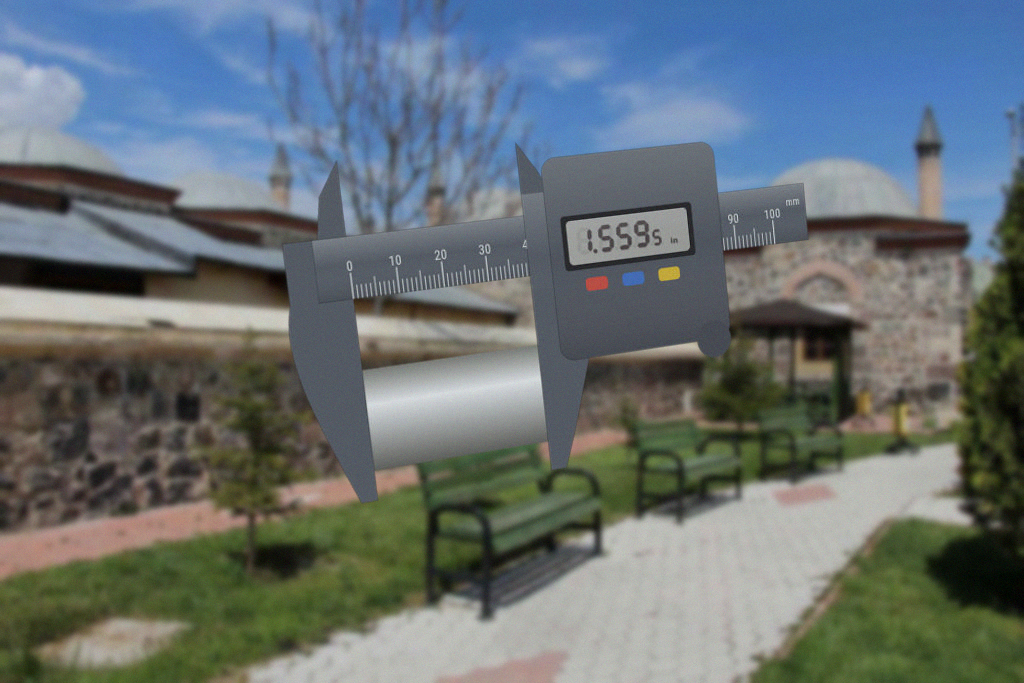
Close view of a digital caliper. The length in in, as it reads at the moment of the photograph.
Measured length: 1.5595 in
